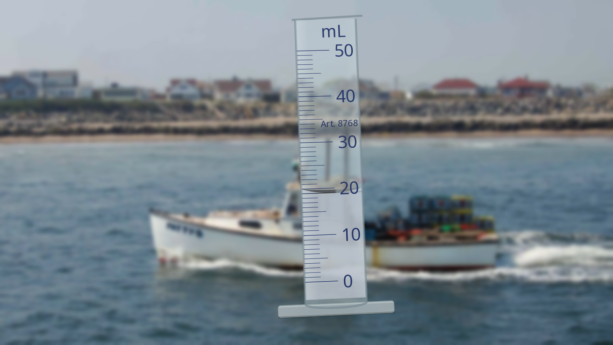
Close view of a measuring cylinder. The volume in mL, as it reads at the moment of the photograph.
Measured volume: 19 mL
